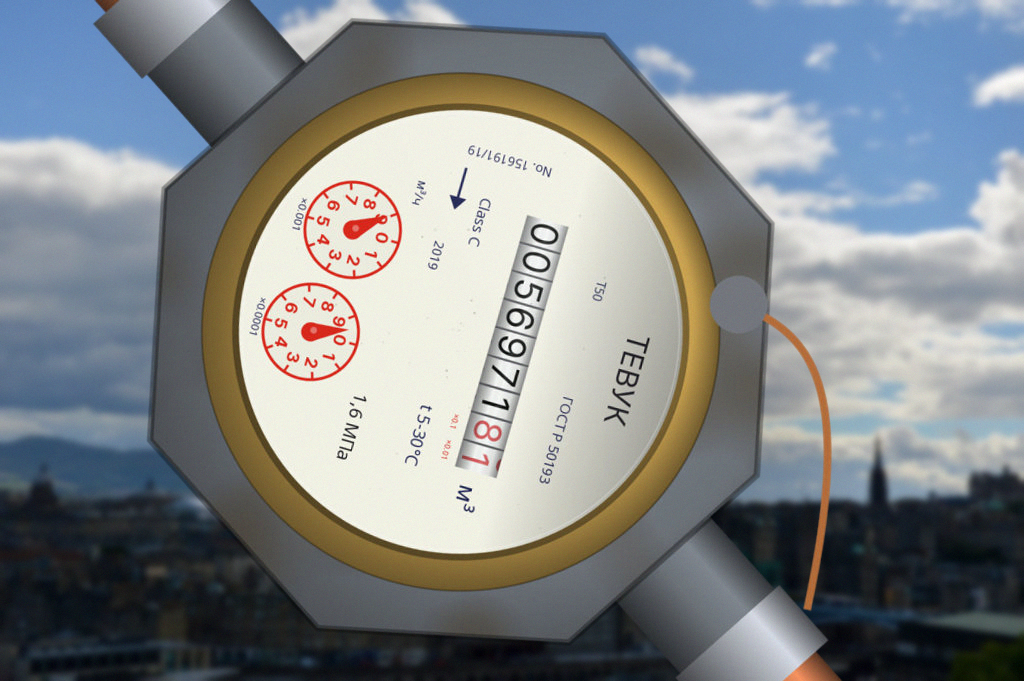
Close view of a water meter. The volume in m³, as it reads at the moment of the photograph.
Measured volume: 56971.8089 m³
